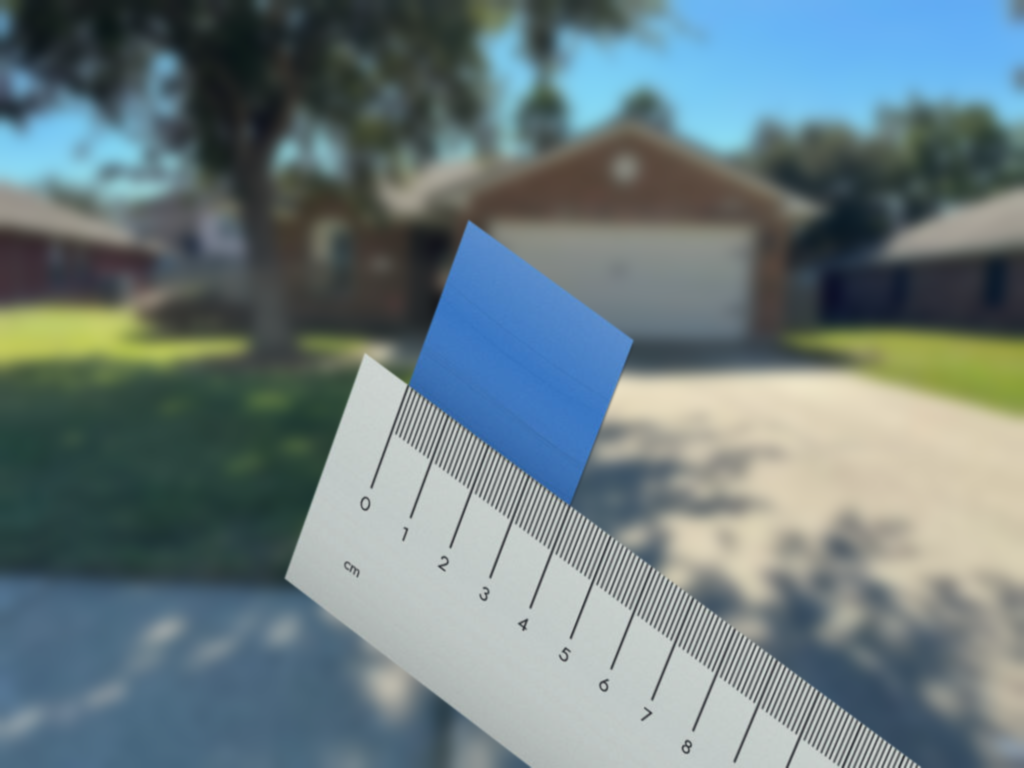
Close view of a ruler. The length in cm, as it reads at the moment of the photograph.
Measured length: 4 cm
